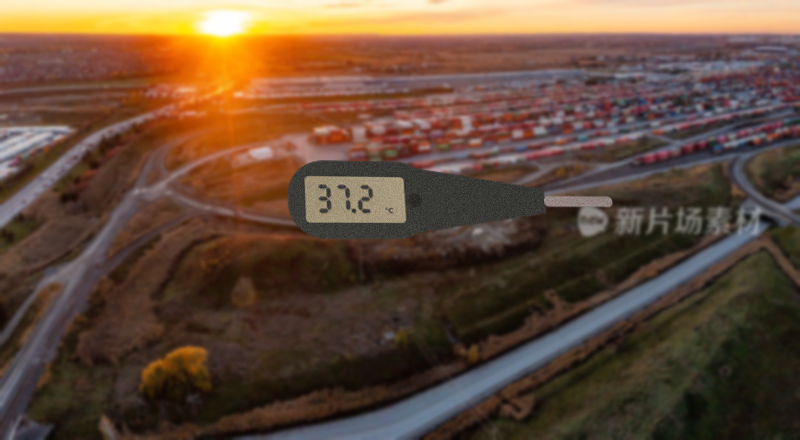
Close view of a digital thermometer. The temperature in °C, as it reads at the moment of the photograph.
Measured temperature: 37.2 °C
